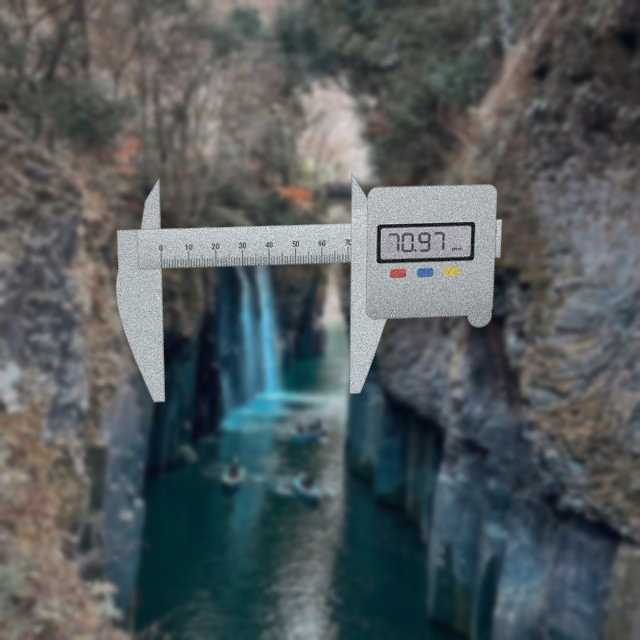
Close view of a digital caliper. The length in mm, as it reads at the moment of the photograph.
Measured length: 70.97 mm
